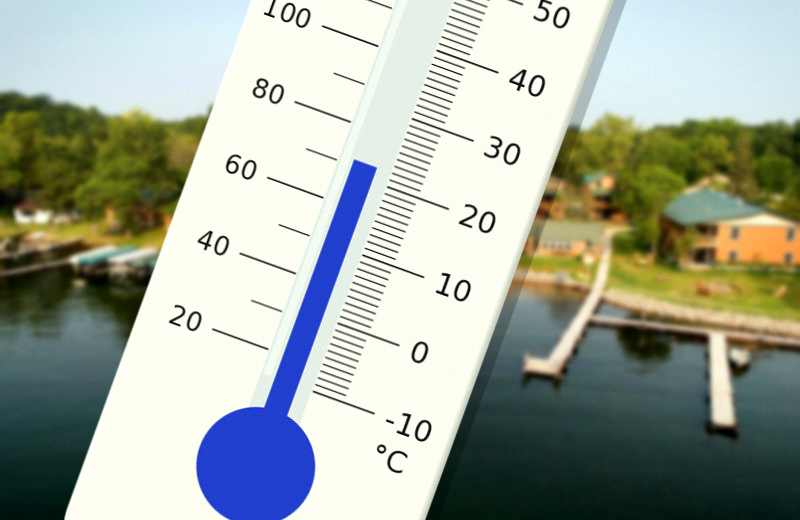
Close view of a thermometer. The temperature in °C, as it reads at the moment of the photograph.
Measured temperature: 22 °C
